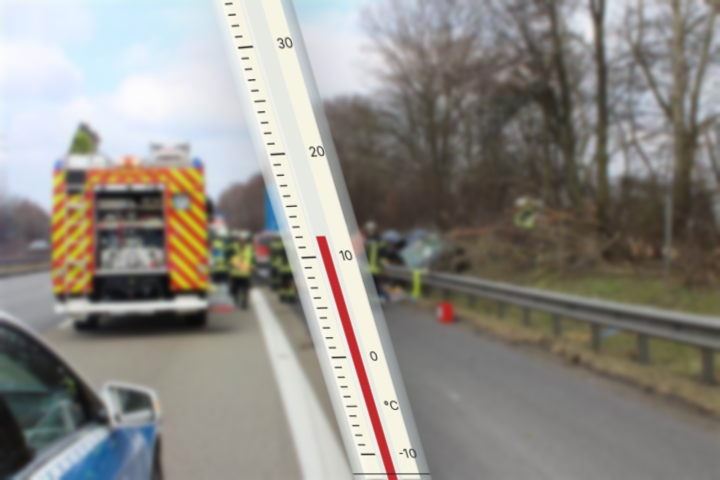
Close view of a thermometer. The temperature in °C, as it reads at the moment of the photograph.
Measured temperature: 12 °C
